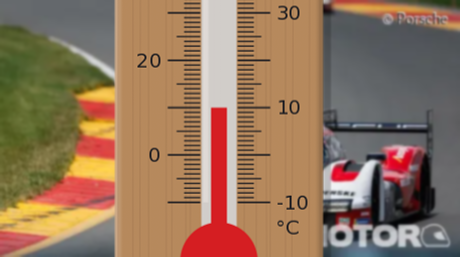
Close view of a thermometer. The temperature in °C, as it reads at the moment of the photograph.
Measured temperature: 10 °C
